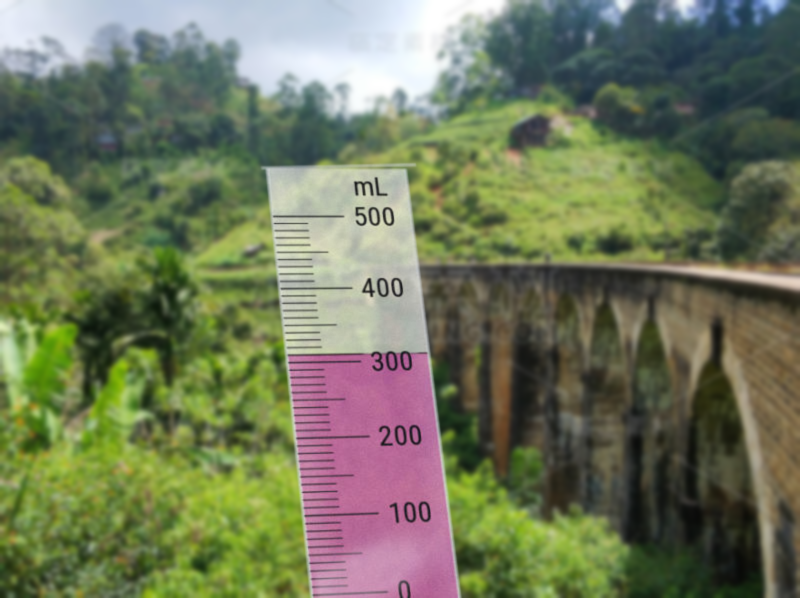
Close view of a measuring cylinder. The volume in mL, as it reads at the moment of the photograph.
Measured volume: 310 mL
